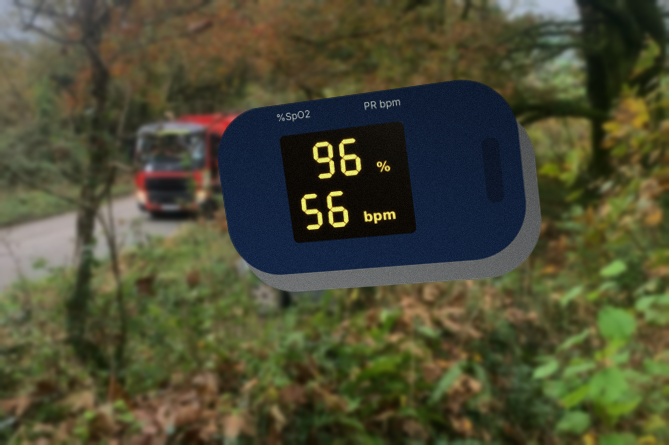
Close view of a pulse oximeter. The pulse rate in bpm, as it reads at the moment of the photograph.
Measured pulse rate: 56 bpm
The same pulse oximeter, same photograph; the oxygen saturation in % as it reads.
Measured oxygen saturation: 96 %
